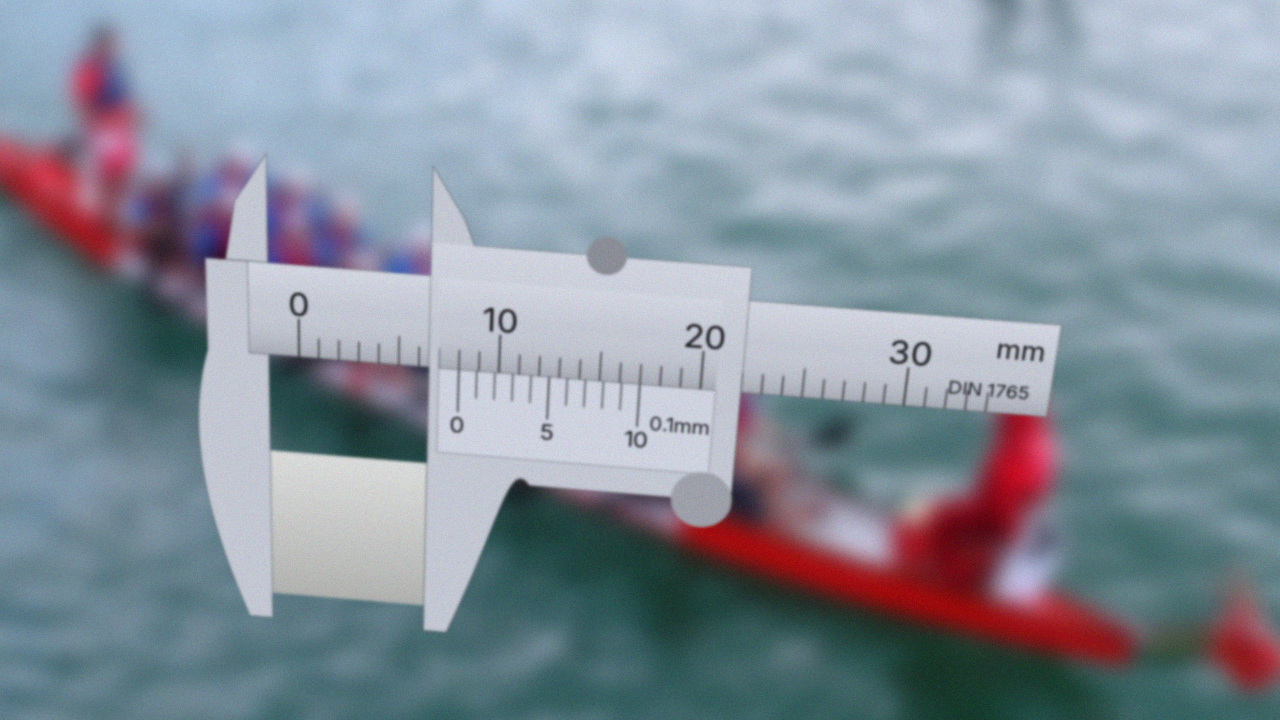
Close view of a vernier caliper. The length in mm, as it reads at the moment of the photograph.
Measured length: 8.0 mm
